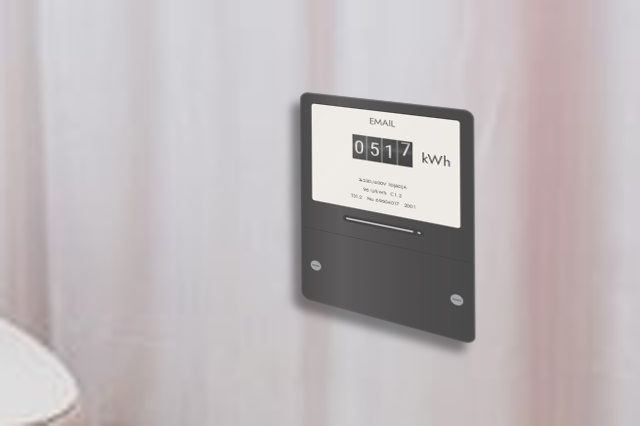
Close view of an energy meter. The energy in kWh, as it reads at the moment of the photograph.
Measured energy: 517 kWh
